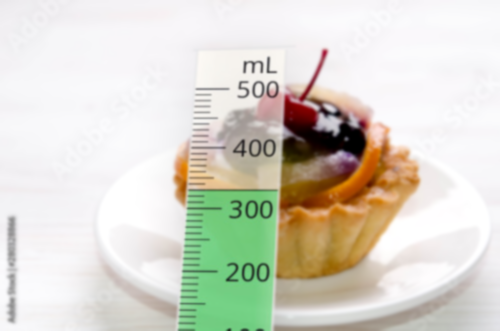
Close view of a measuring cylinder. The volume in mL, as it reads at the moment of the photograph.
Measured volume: 330 mL
